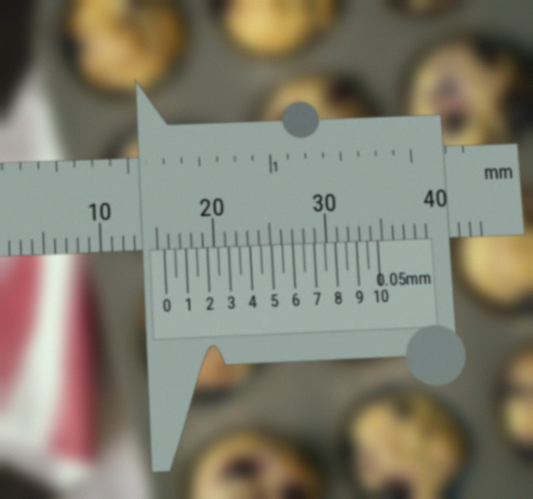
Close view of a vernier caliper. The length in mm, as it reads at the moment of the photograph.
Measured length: 15.6 mm
